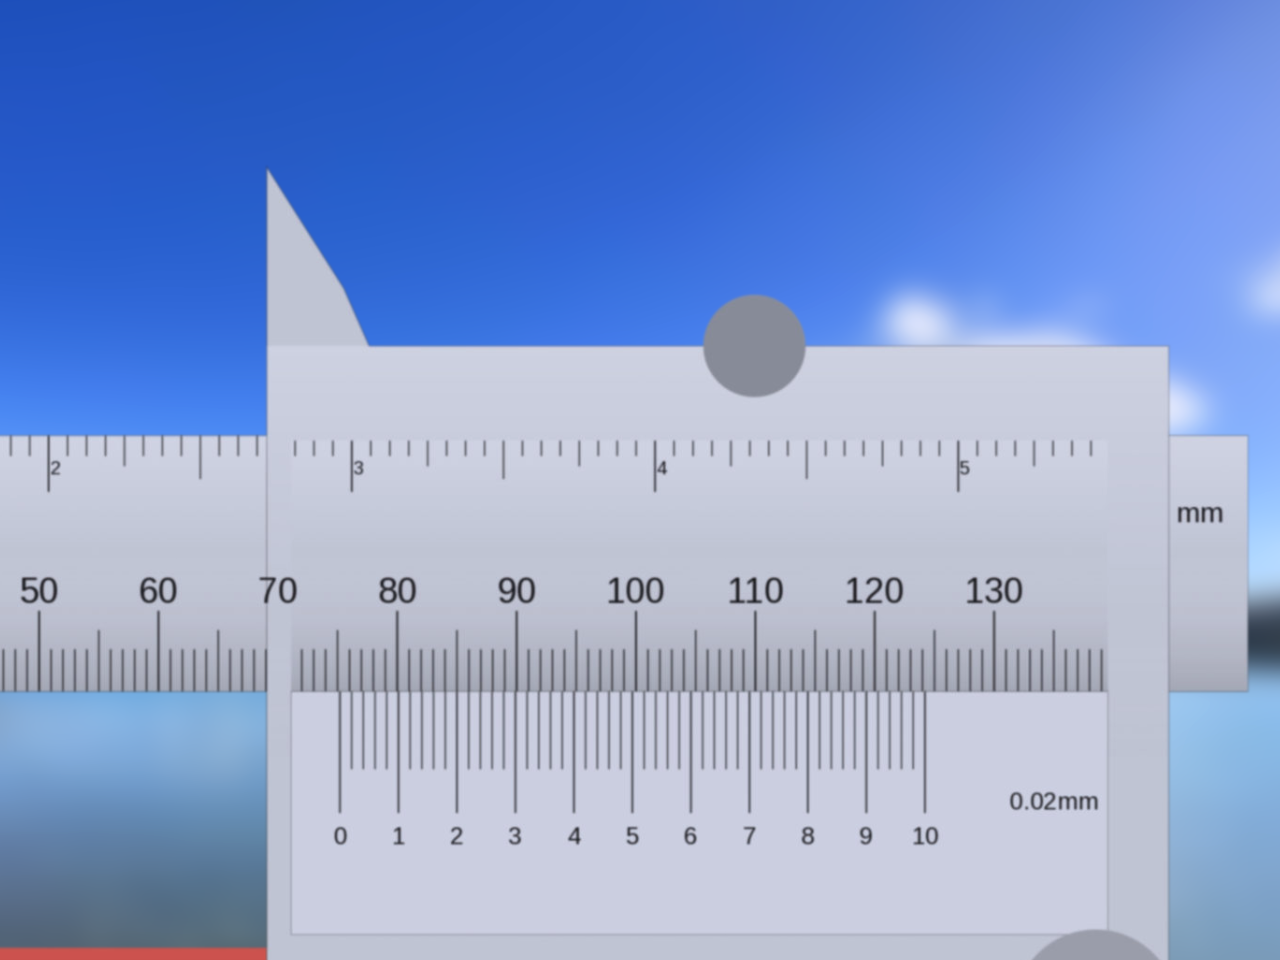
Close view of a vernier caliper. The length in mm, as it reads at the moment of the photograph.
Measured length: 75.2 mm
